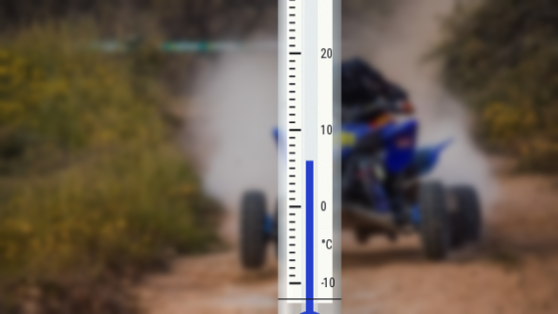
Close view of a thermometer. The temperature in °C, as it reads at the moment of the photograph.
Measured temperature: 6 °C
